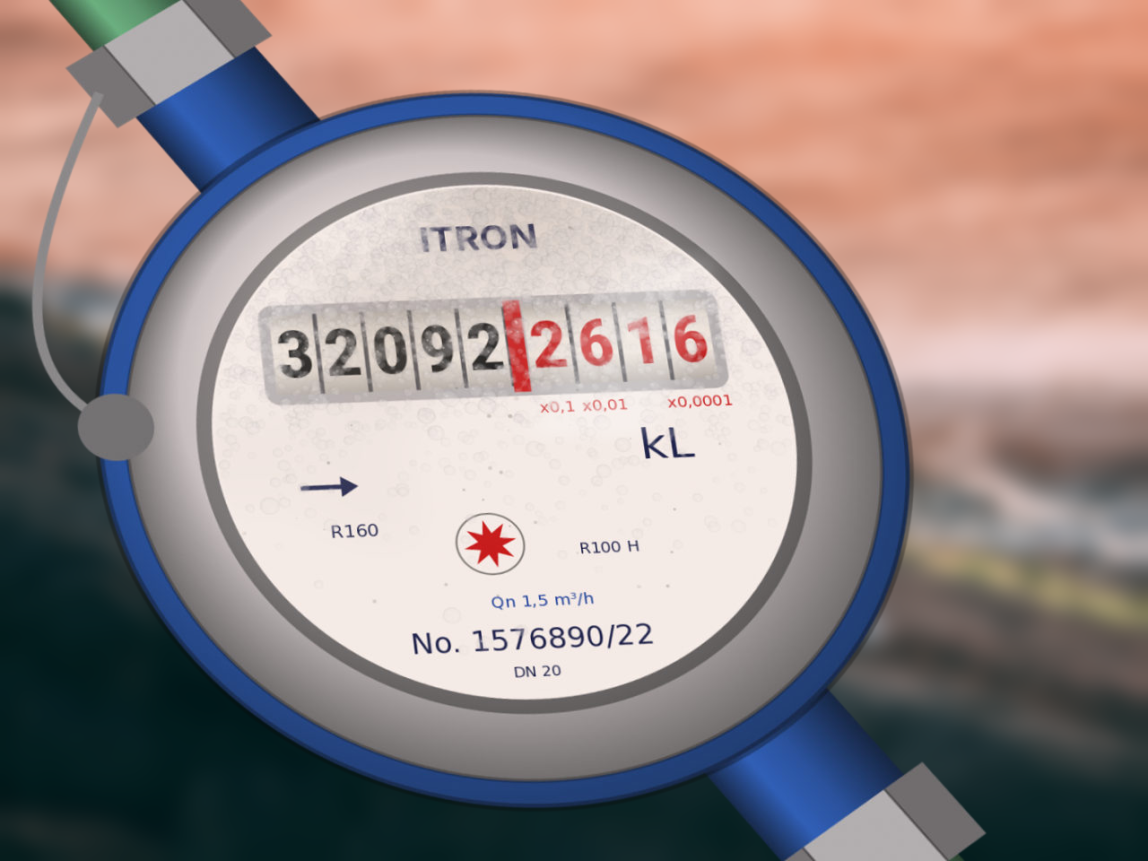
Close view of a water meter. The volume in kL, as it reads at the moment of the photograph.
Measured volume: 32092.2616 kL
